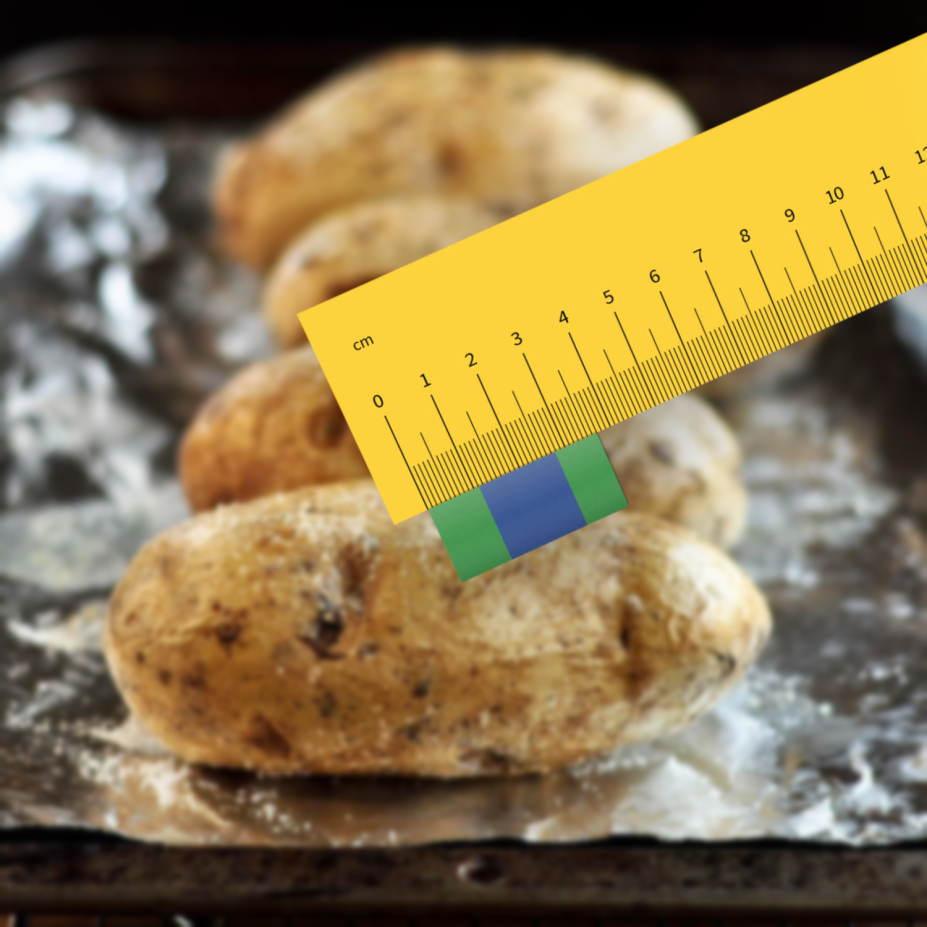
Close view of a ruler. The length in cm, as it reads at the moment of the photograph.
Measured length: 3.7 cm
